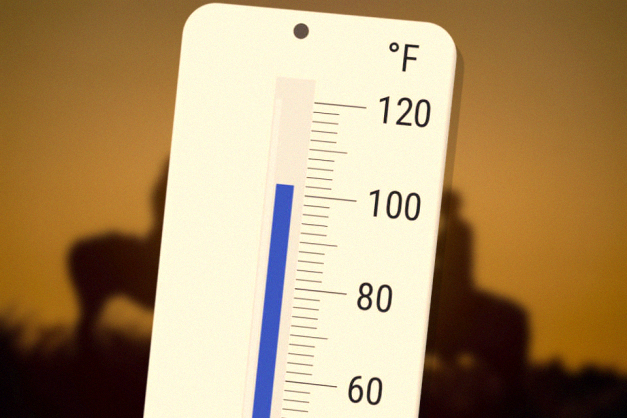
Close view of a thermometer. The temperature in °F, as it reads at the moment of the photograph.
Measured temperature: 102 °F
